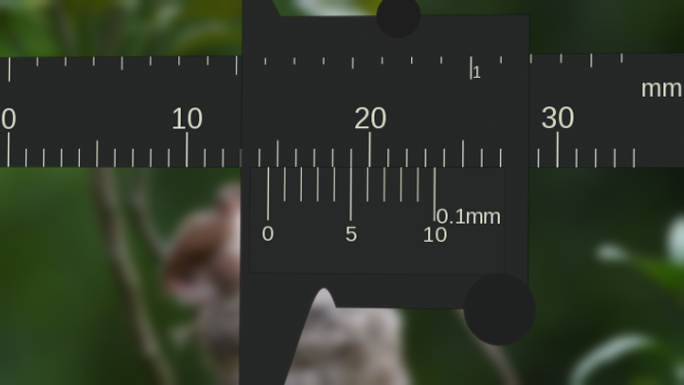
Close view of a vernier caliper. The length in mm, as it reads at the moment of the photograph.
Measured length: 14.5 mm
